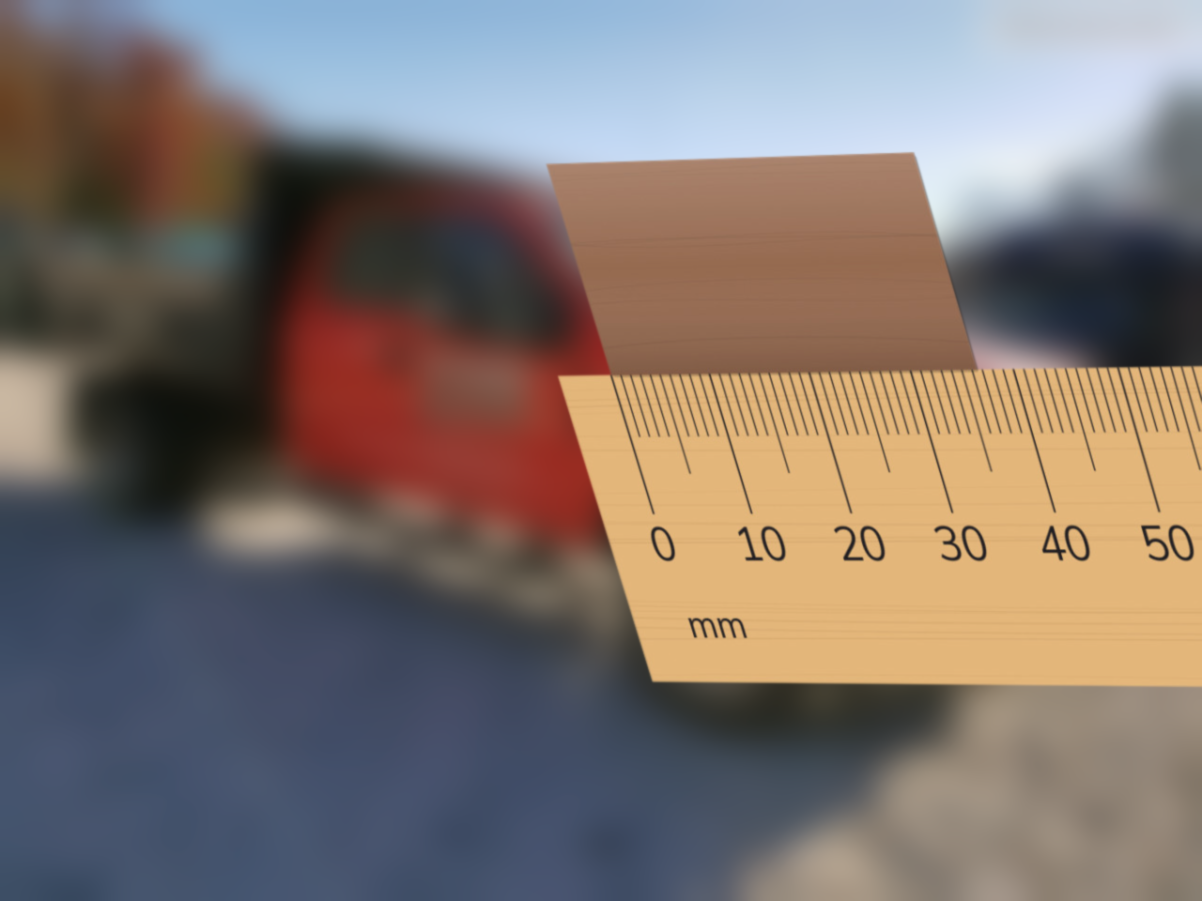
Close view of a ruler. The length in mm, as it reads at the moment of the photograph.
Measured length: 36.5 mm
